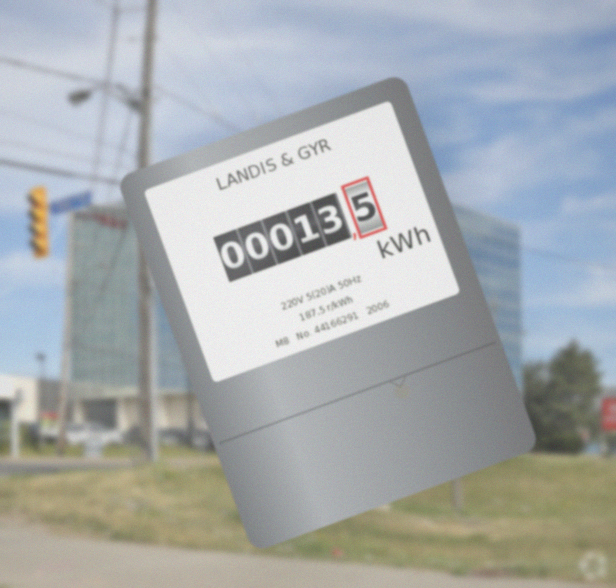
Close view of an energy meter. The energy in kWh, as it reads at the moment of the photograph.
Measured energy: 13.5 kWh
